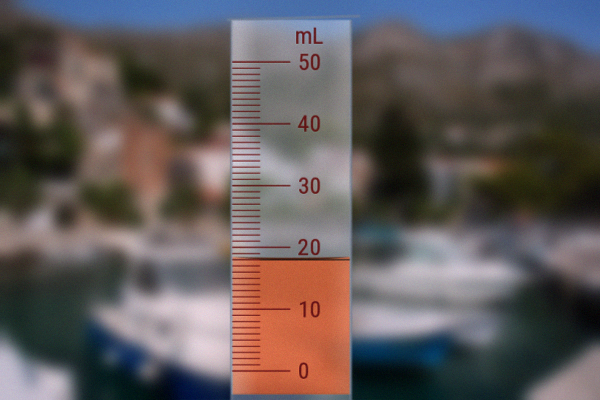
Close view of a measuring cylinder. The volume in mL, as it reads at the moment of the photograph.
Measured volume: 18 mL
